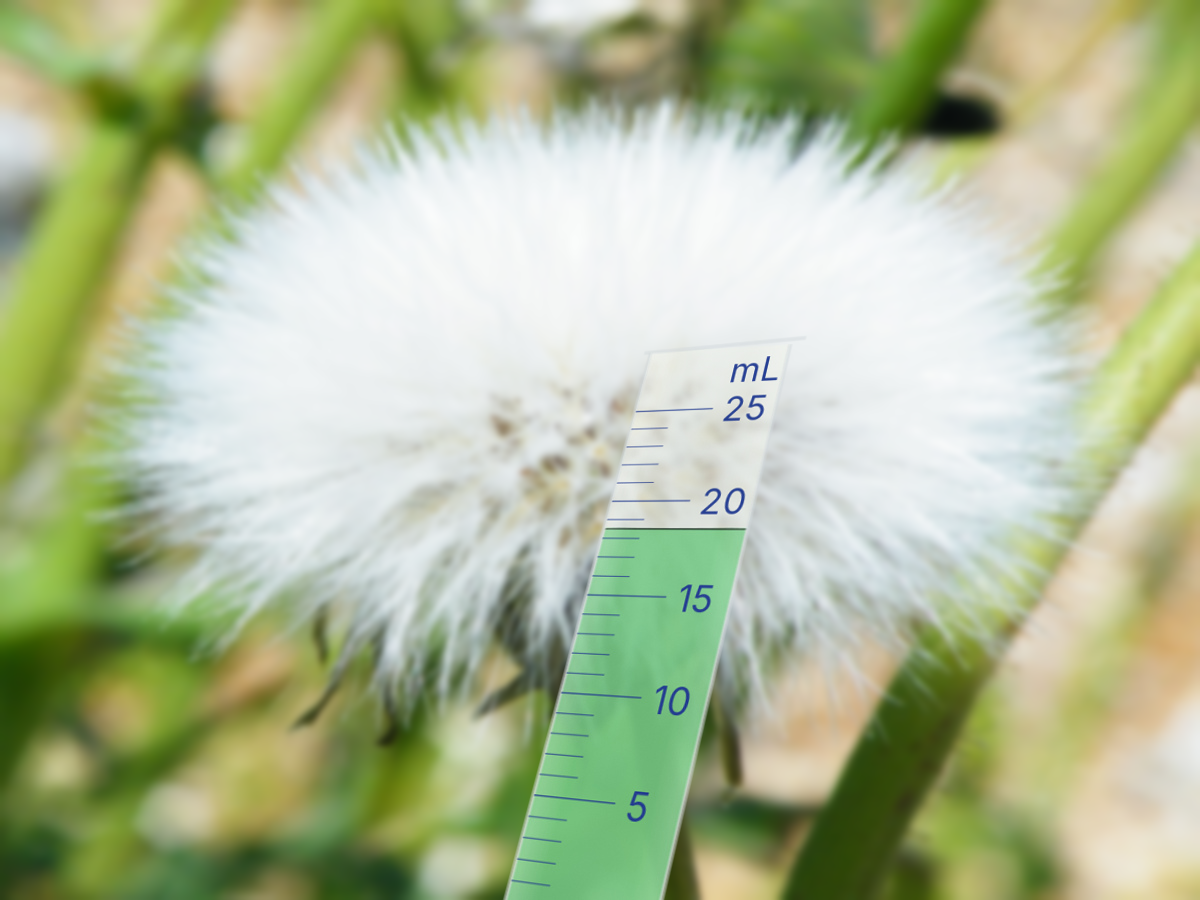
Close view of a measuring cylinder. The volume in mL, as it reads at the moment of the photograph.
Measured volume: 18.5 mL
